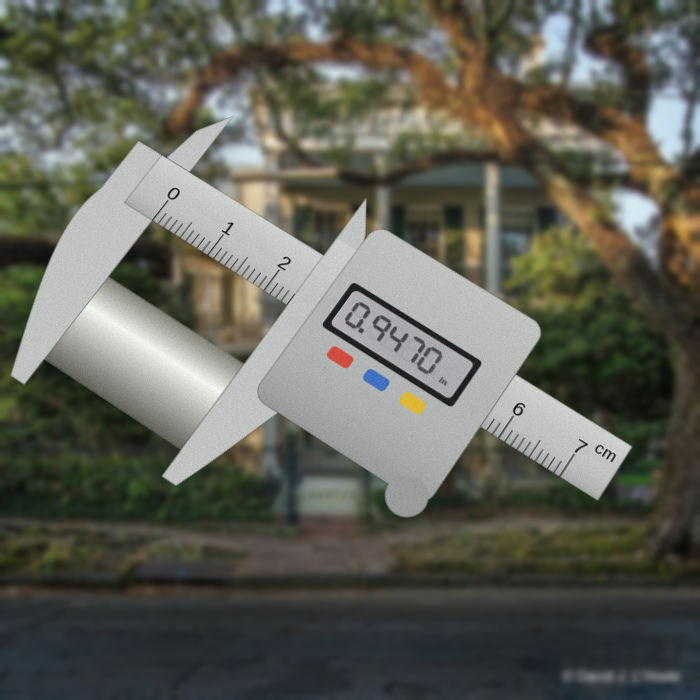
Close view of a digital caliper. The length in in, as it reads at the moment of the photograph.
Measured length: 0.9470 in
